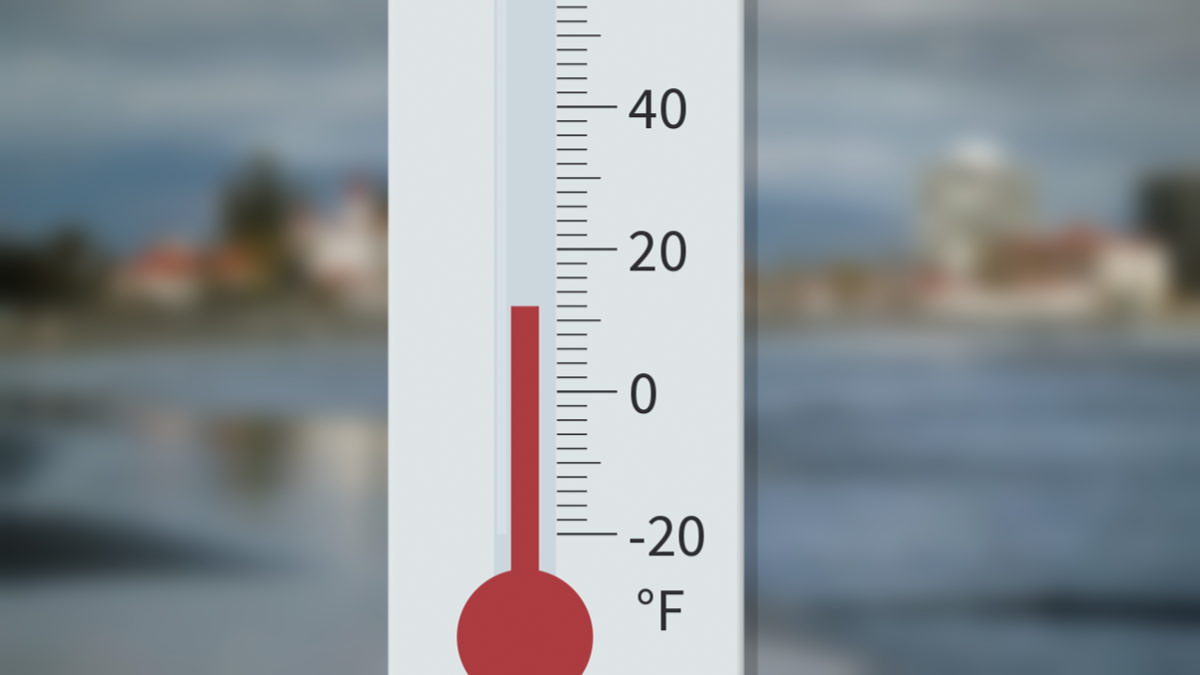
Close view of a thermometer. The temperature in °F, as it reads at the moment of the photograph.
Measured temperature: 12 °F
